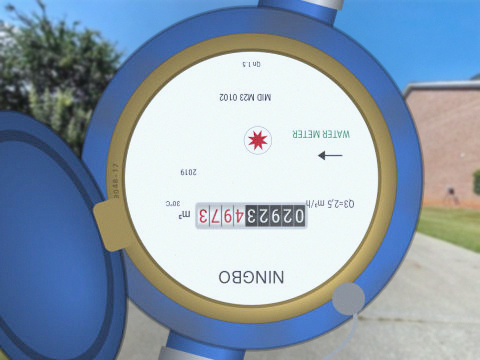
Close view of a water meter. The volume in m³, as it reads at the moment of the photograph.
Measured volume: 2923.4973 m³
